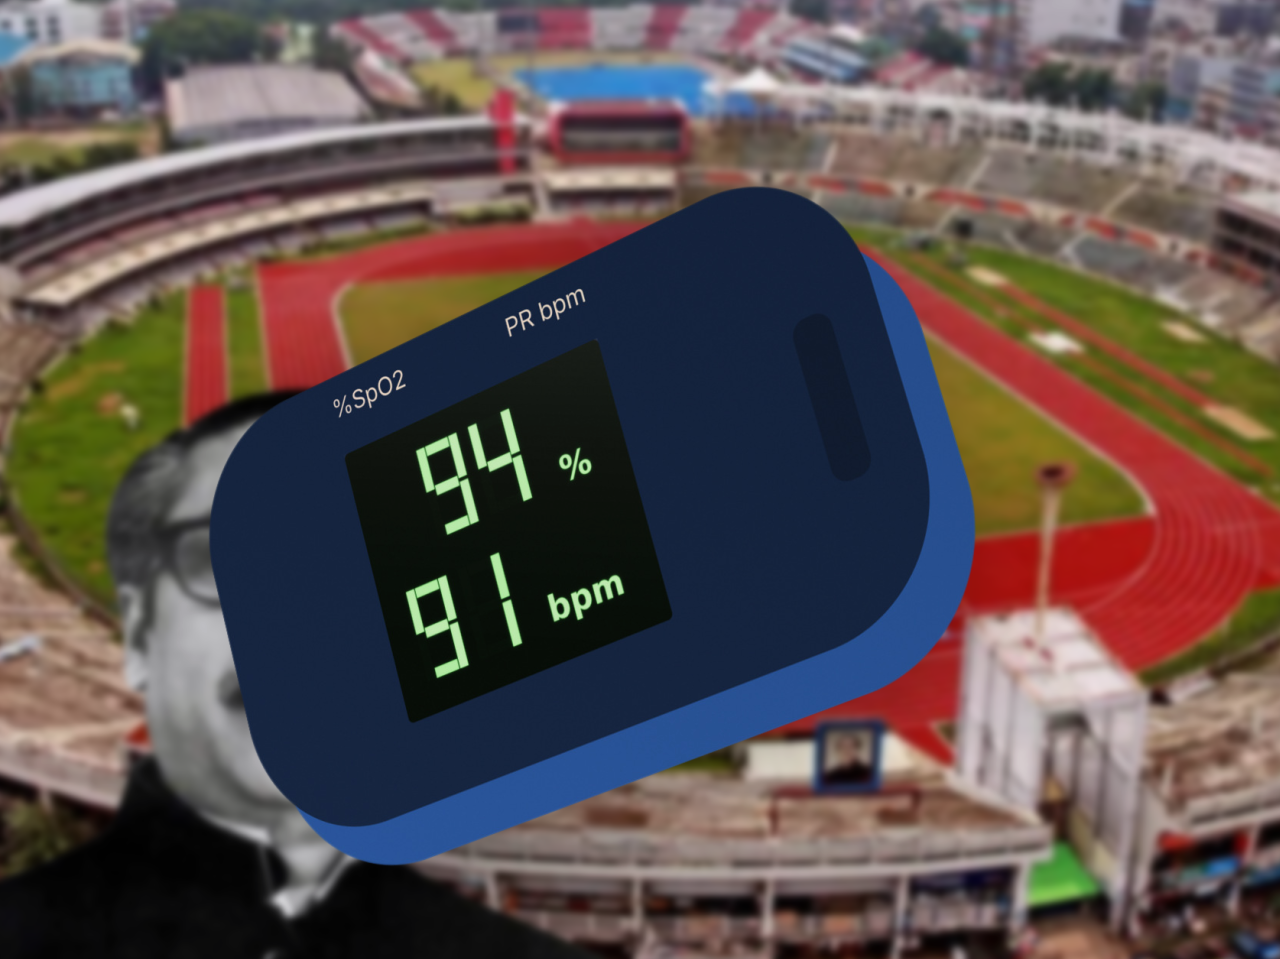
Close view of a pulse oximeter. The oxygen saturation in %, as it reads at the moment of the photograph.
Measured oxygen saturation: 94 %
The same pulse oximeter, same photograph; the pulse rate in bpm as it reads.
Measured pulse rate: 91 bpm
